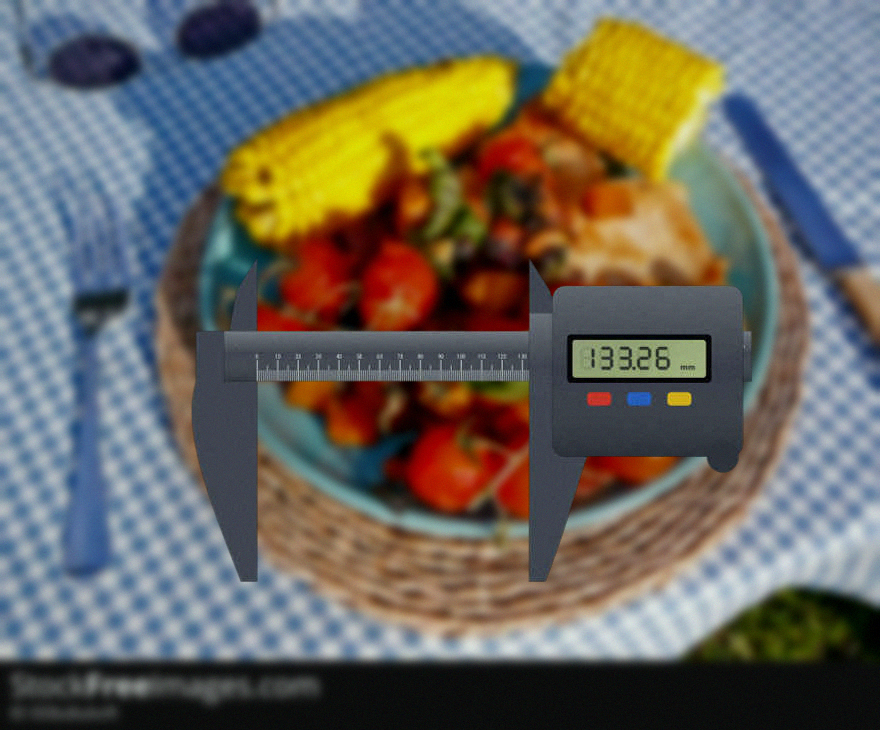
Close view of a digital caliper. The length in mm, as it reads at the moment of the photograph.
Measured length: 133.26 mm
